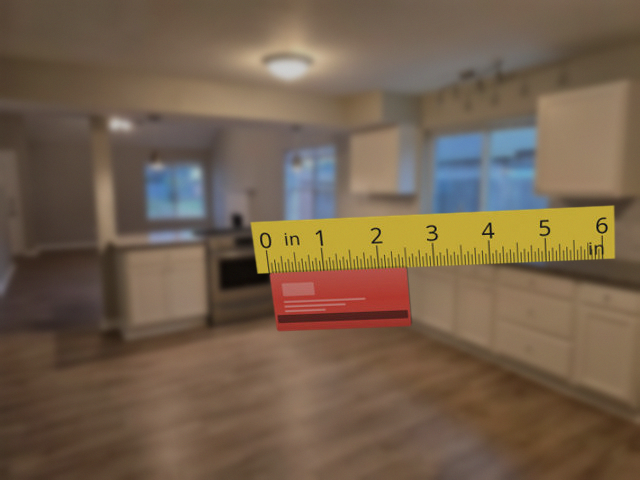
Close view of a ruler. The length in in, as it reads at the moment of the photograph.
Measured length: 2.5 in
